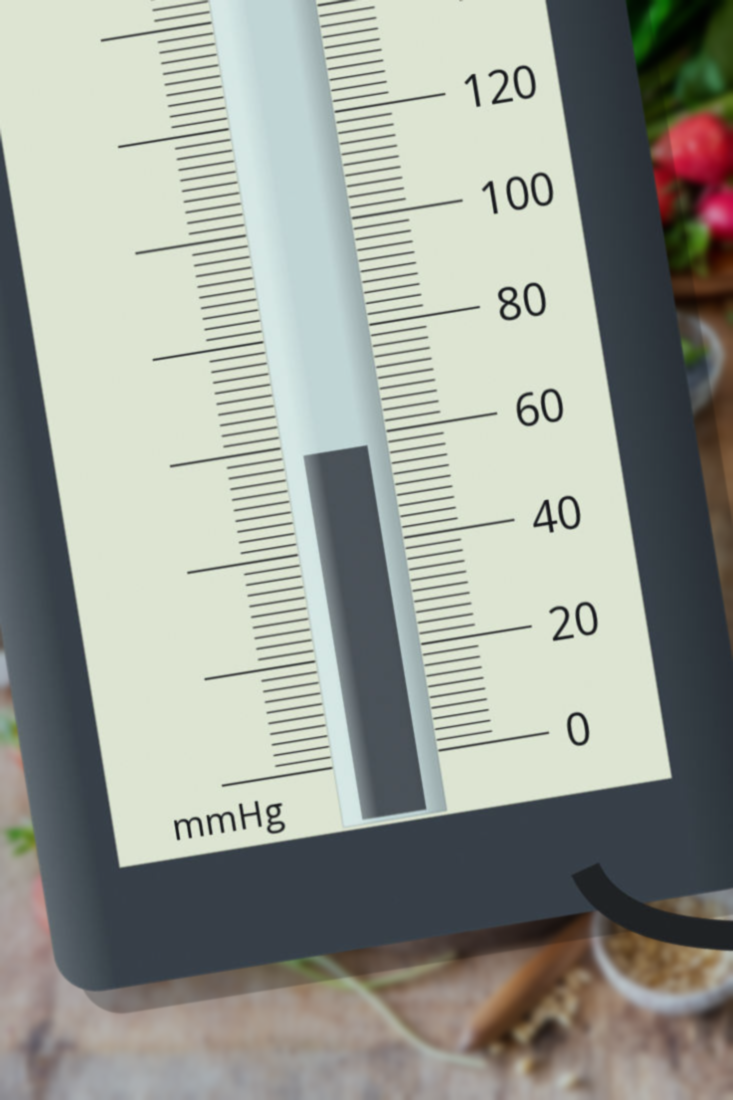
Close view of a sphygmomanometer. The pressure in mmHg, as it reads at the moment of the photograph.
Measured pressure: 58 mmHg
